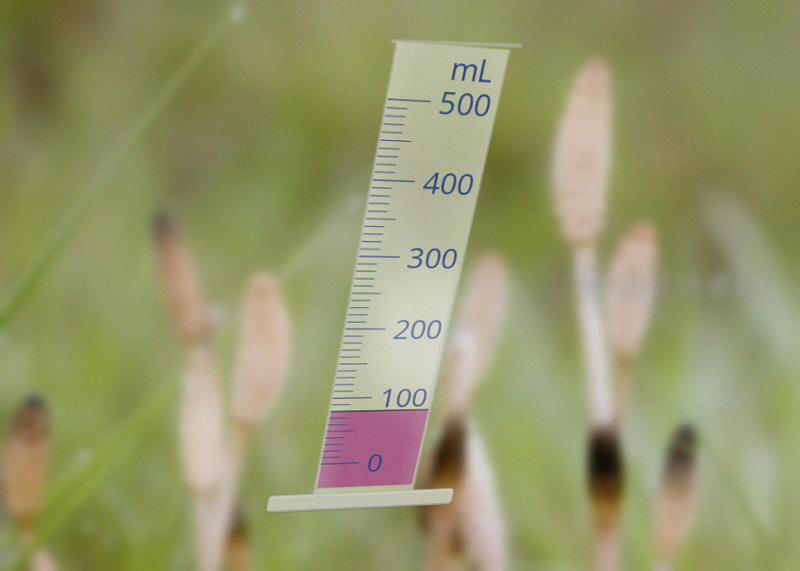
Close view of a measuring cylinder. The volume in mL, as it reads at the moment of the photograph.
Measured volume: 80 mL
